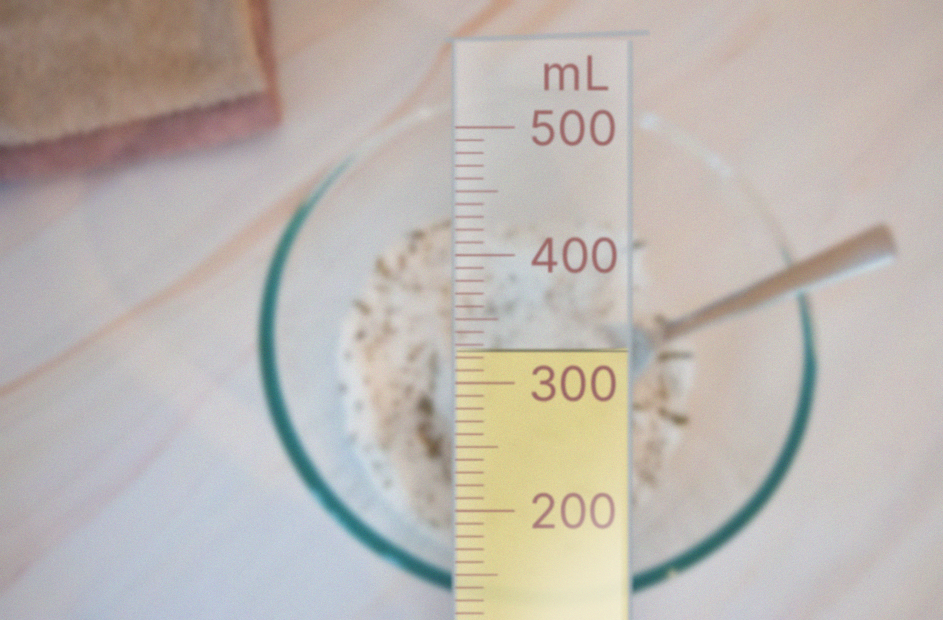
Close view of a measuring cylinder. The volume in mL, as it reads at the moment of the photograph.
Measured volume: 325 mL
